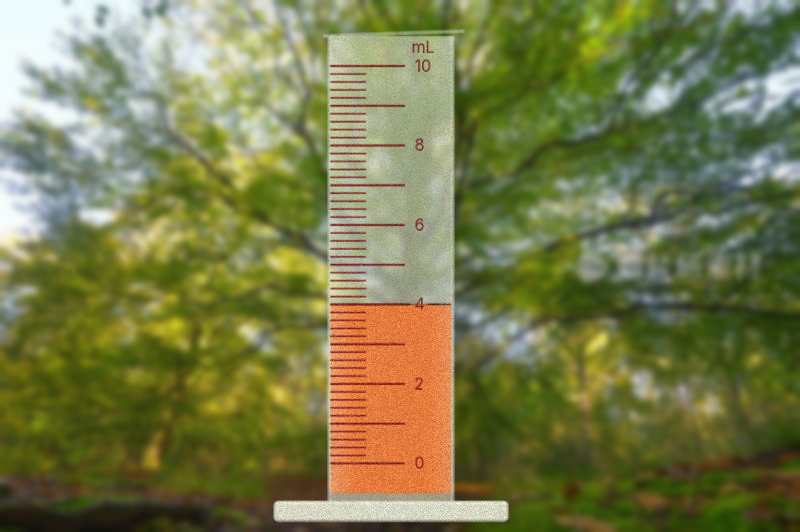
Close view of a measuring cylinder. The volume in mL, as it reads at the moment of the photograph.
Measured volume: 4 mL
